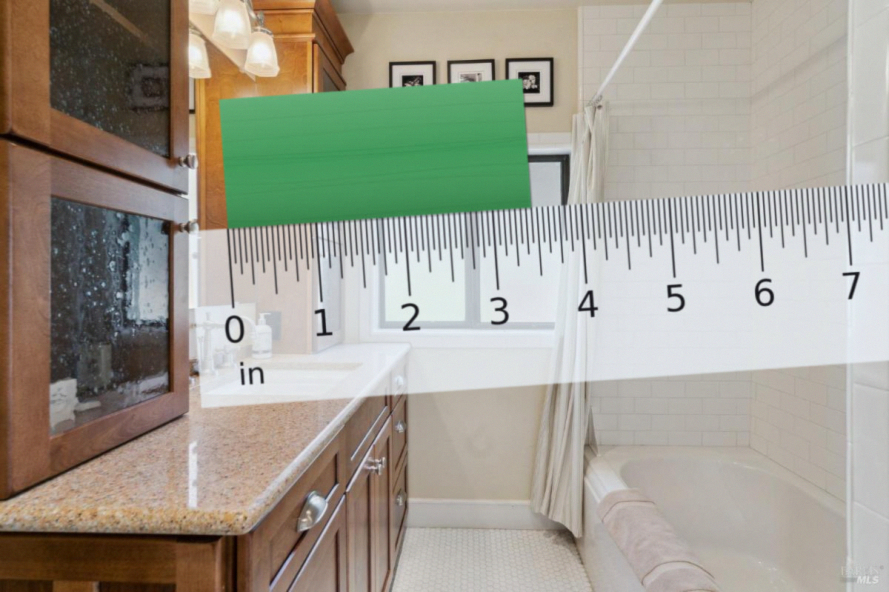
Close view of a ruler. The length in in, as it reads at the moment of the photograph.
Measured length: 3.4375 in
